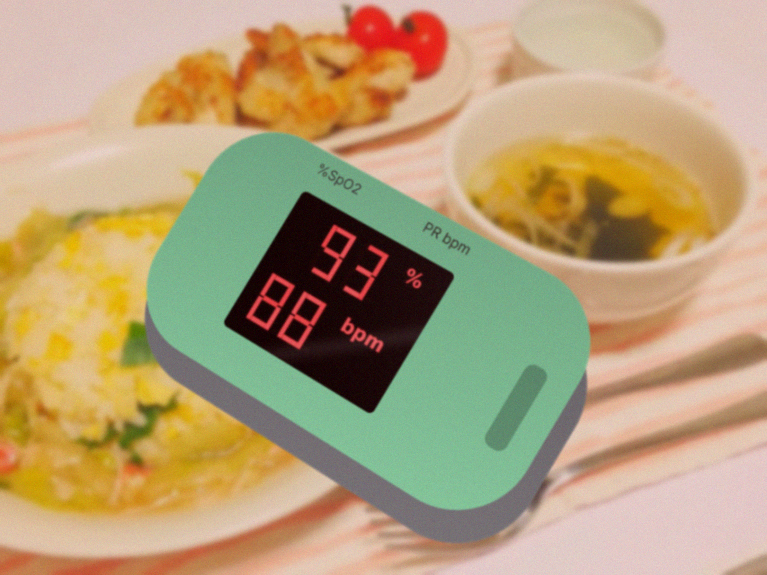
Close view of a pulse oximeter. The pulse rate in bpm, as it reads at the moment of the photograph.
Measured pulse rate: 88 bpm
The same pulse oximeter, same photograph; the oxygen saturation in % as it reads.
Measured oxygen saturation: 93 %
